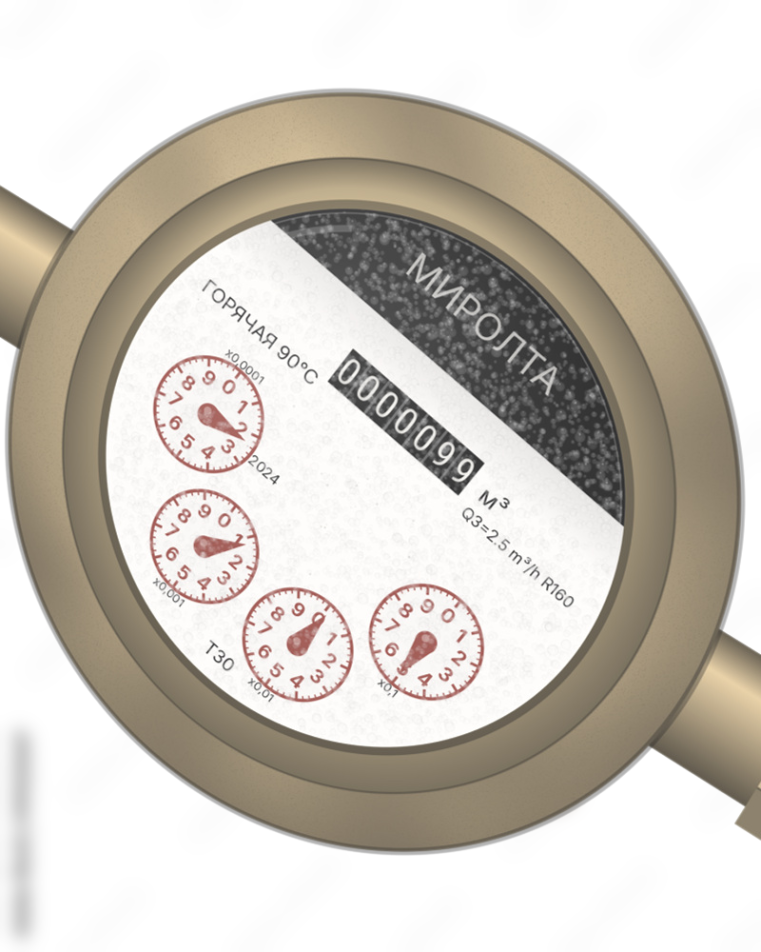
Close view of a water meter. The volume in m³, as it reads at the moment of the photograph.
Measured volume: 99.5012 m³
